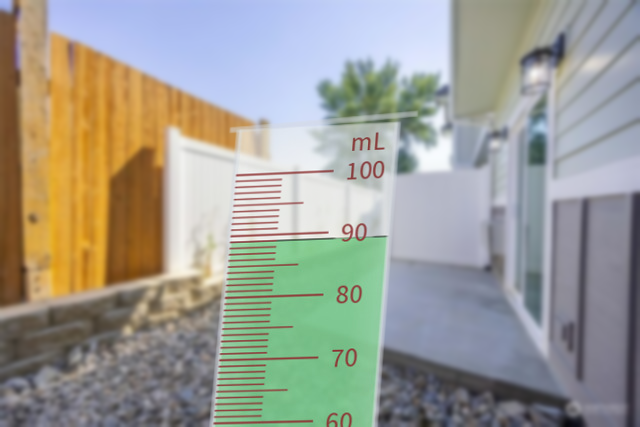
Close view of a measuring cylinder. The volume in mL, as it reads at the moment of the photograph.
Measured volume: 89 mL
